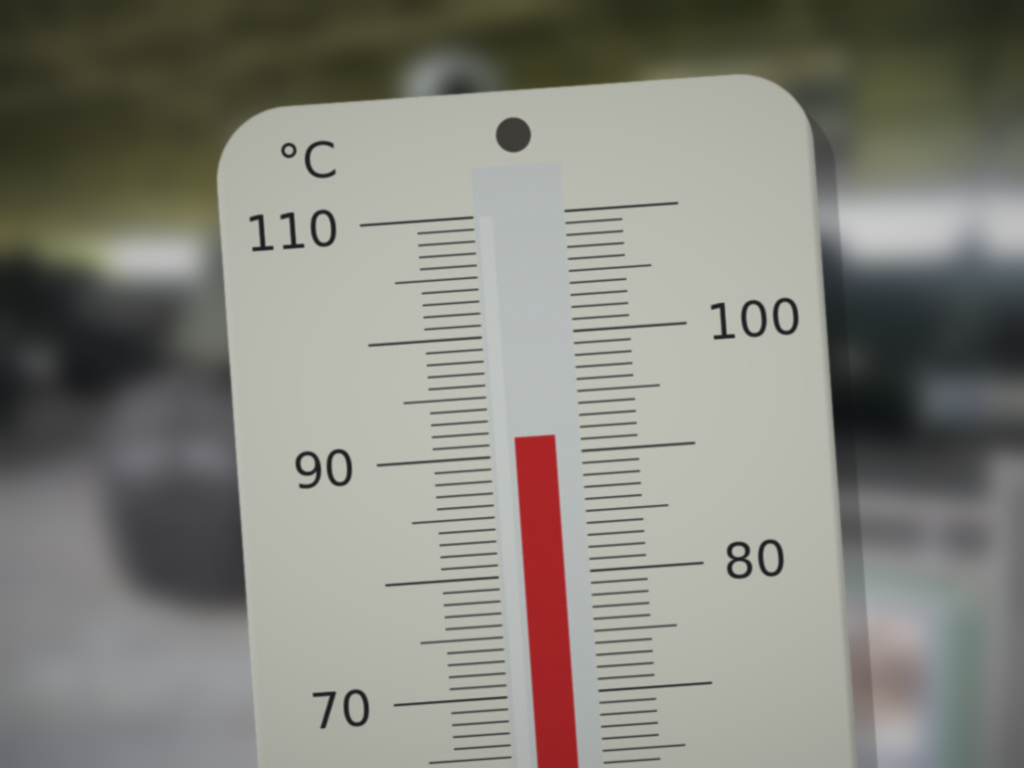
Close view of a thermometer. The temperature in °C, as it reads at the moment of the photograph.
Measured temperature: 91.5 °C
